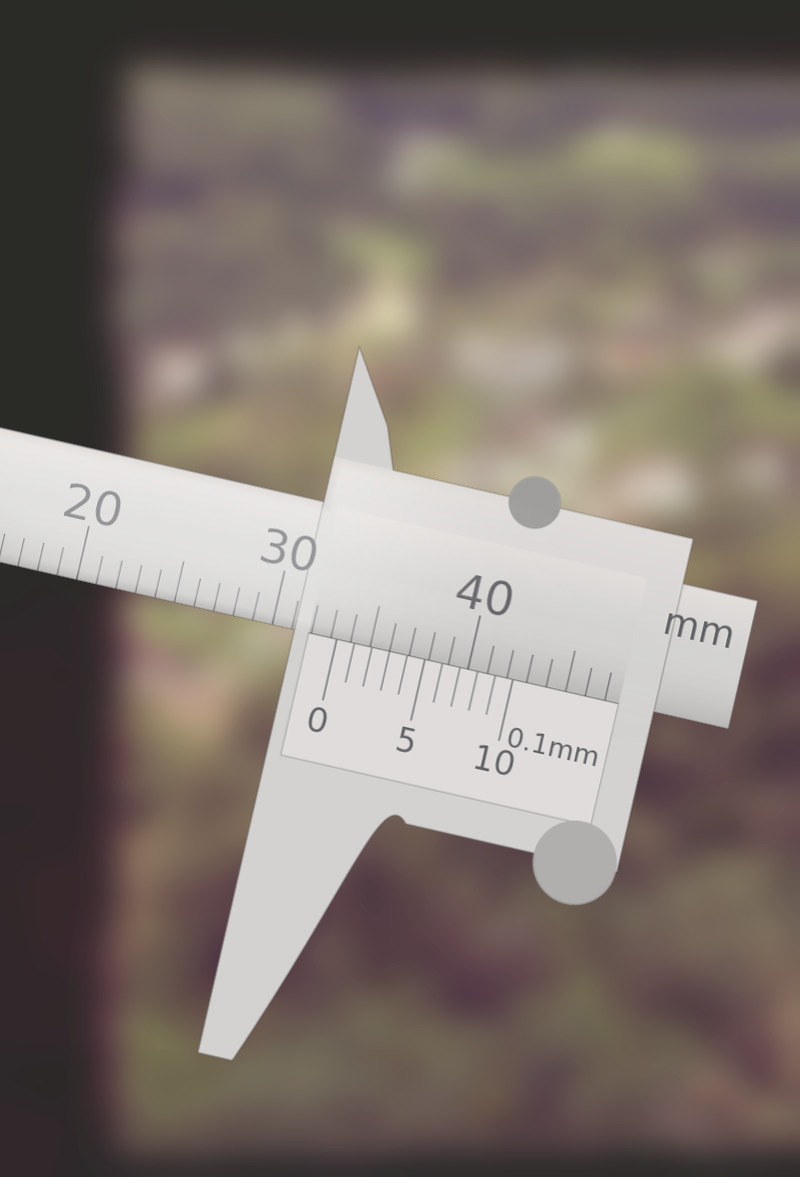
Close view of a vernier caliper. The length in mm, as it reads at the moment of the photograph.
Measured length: 33.3 mm
